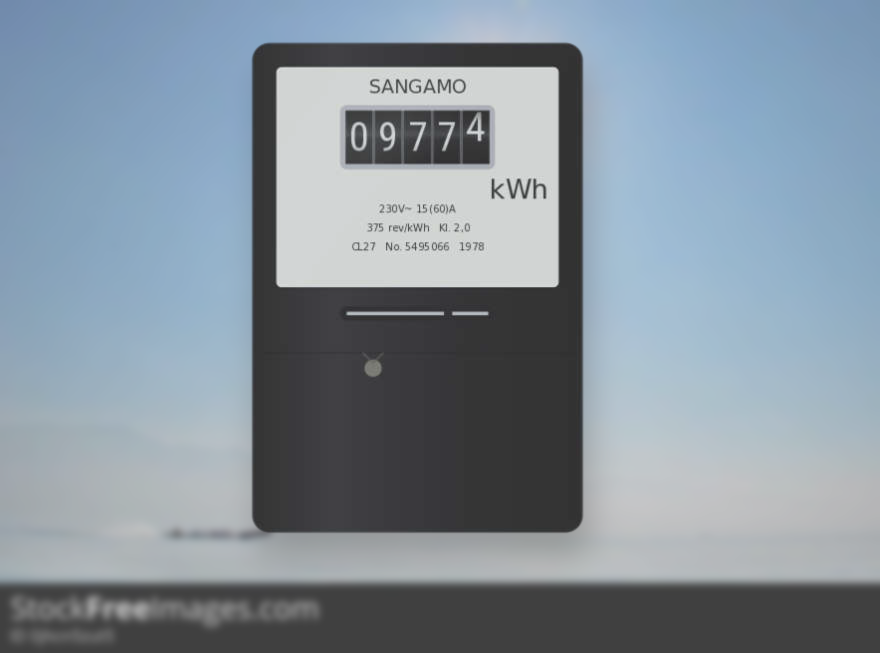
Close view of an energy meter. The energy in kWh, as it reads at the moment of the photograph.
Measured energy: 9774 kWh
